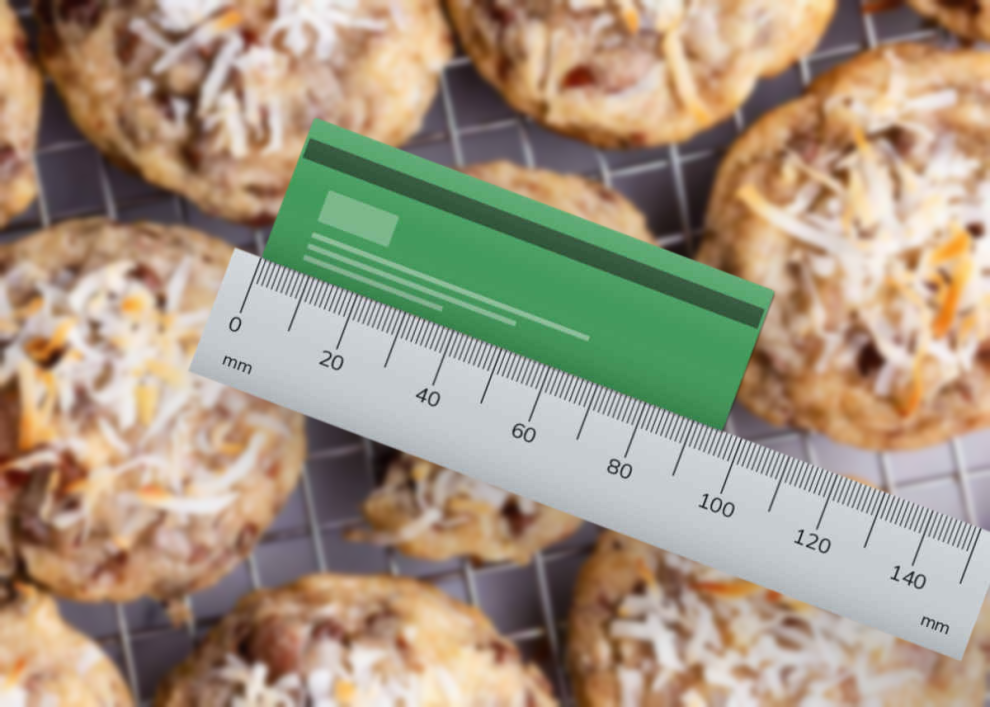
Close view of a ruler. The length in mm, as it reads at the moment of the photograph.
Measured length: 96 mm
